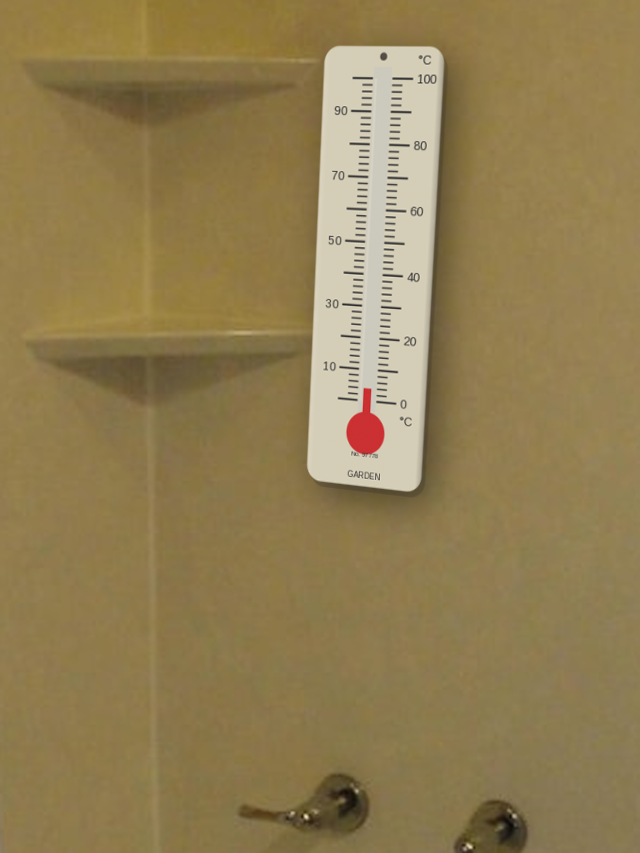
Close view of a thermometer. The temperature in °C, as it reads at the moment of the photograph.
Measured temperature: 4 °C
